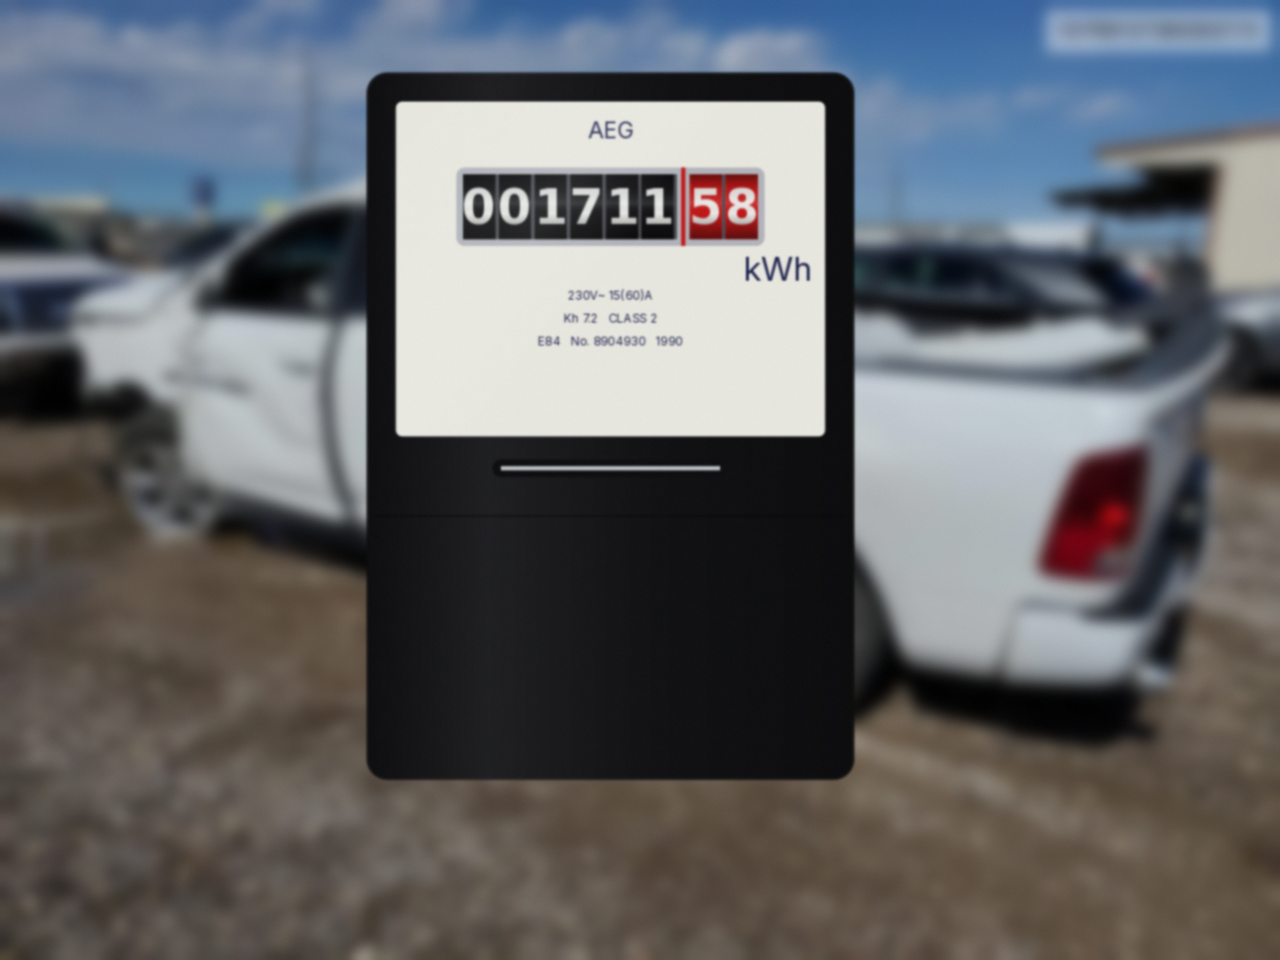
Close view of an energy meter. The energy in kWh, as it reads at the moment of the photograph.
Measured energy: 1711.58 kWh
